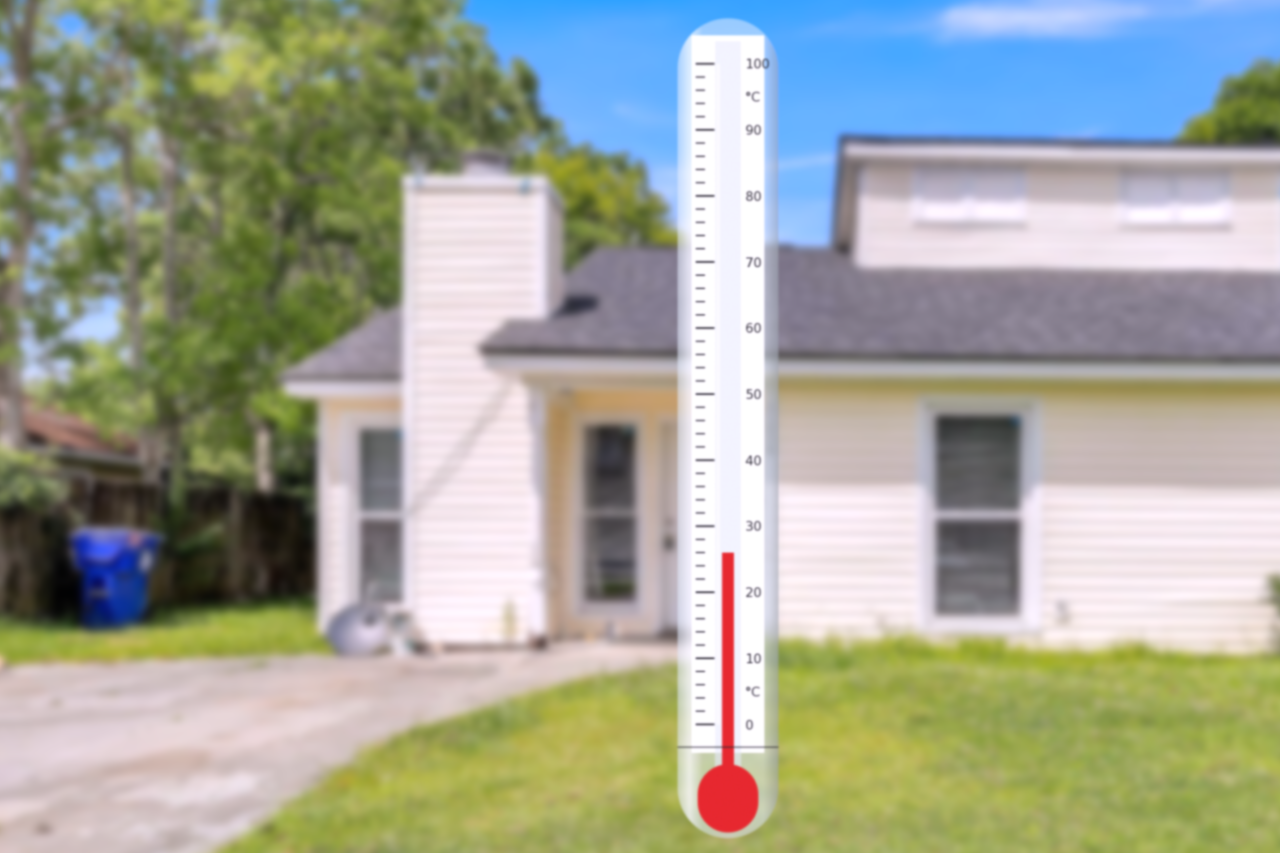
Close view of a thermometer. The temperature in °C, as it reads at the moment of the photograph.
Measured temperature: 26 °C
